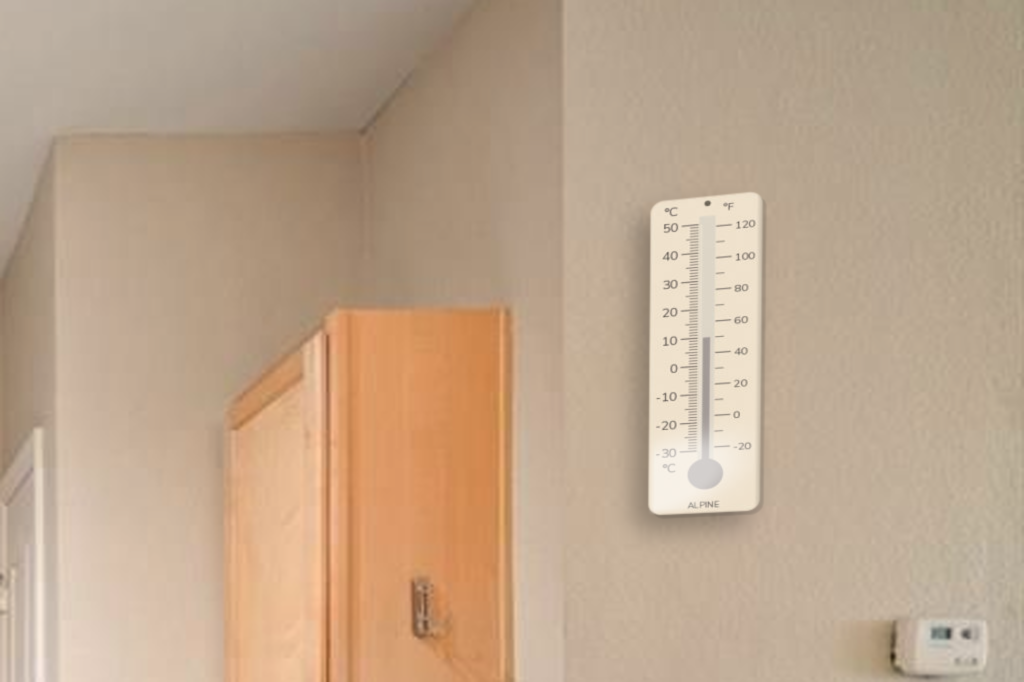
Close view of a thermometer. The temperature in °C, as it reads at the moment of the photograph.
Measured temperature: 10 °C
